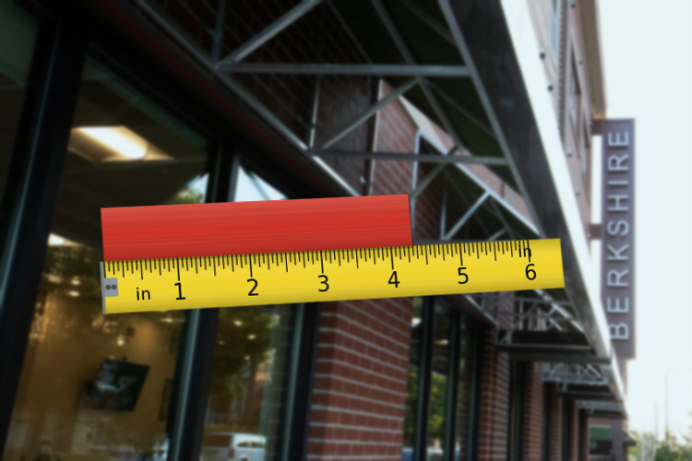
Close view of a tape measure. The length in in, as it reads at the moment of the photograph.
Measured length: 4.3125 in
